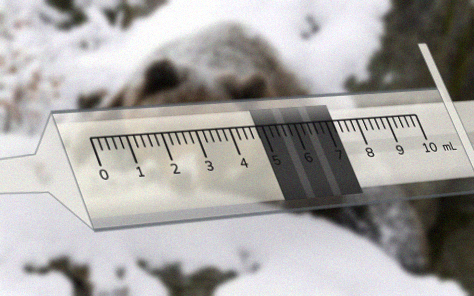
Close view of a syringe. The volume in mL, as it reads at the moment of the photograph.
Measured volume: 4.8 mL
